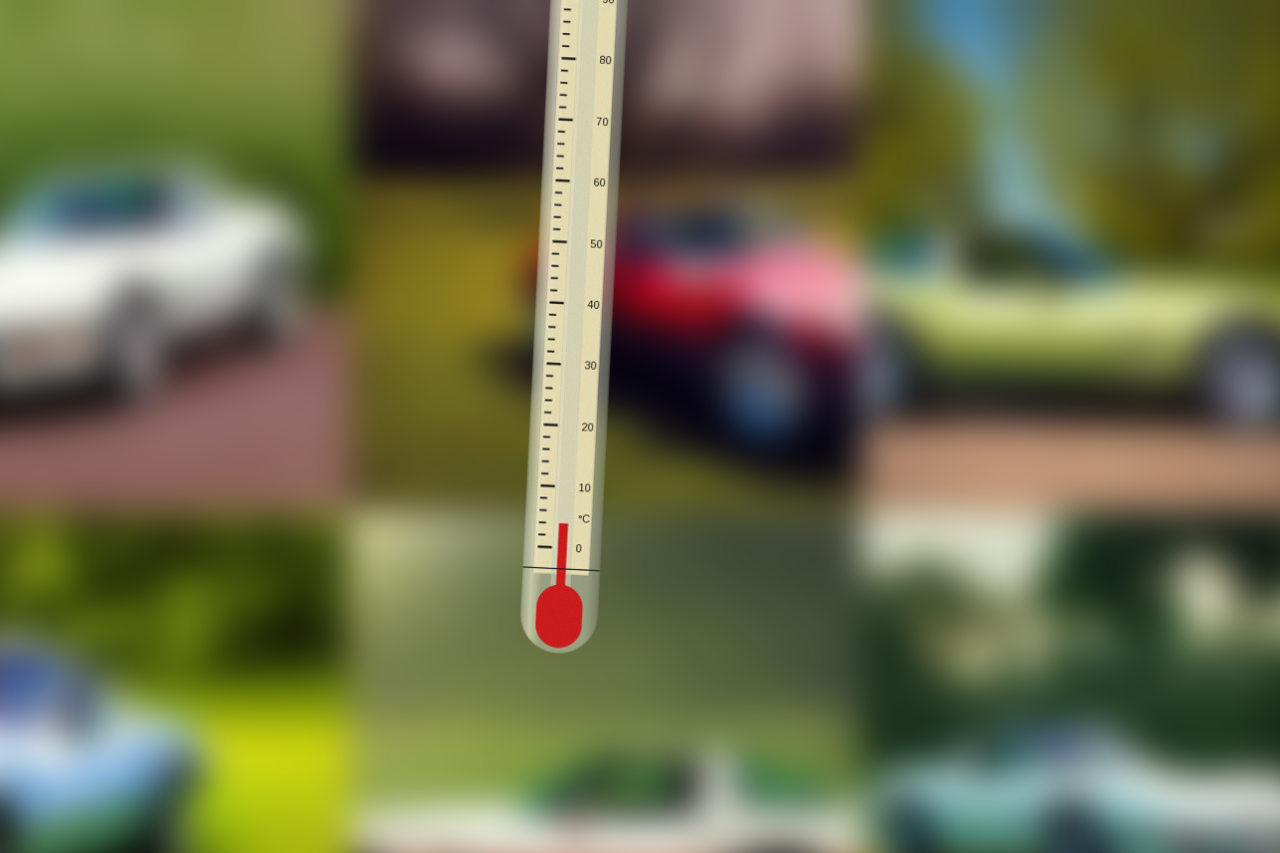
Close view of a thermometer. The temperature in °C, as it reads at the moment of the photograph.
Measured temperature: 4 °C
